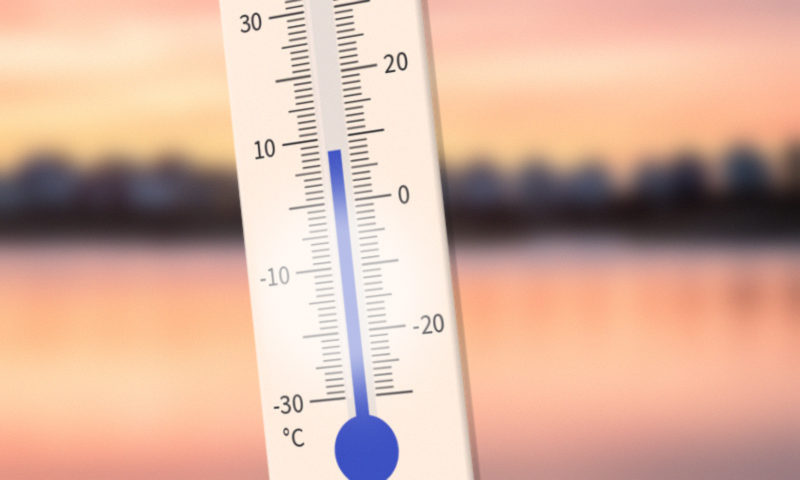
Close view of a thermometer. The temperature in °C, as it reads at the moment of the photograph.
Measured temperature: 8 °C
